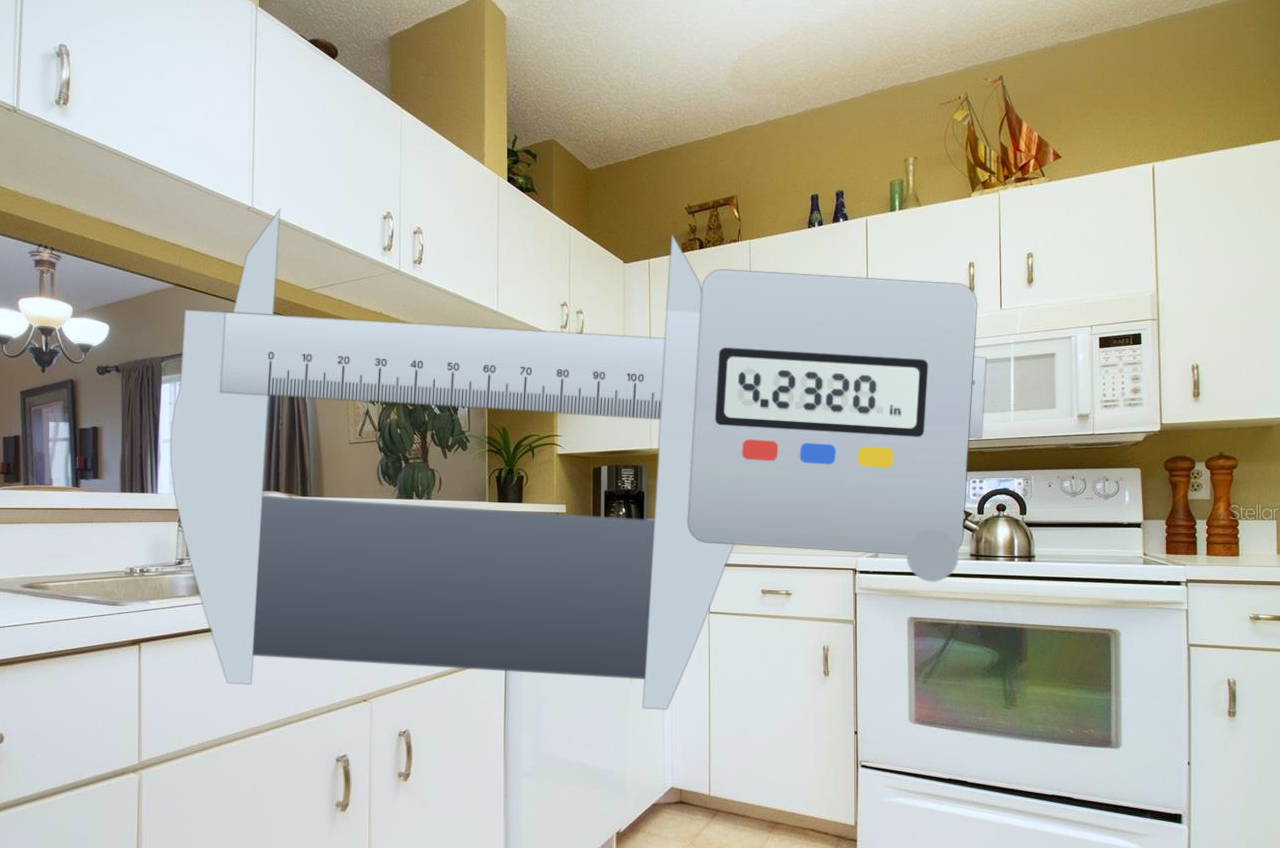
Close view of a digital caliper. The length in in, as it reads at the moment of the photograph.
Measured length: 4.2320 in
